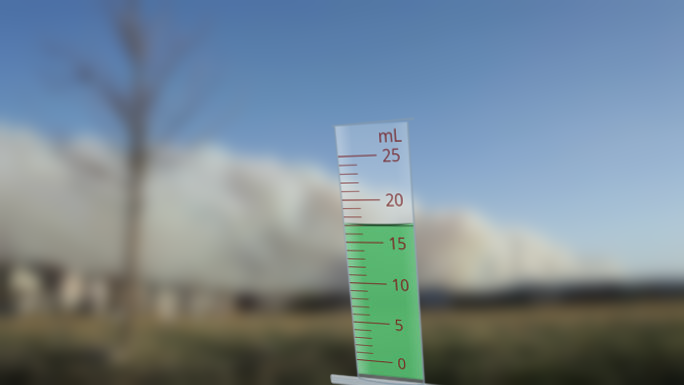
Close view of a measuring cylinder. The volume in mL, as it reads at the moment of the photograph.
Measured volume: 17 mL
